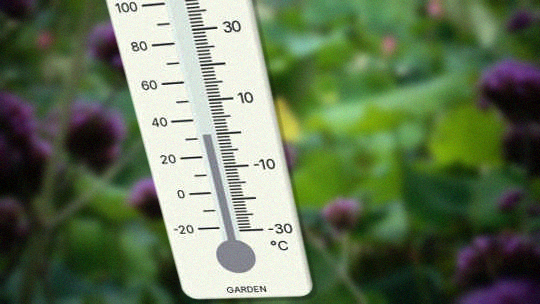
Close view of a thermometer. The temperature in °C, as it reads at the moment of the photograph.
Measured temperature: 0 °C
